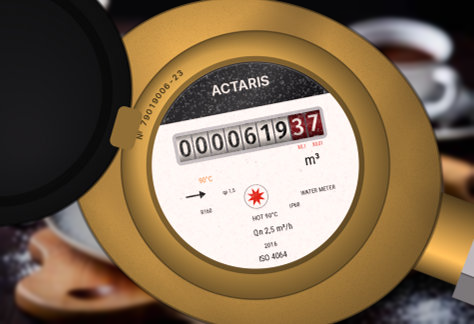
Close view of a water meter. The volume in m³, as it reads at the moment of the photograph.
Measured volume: 619.37 m³
